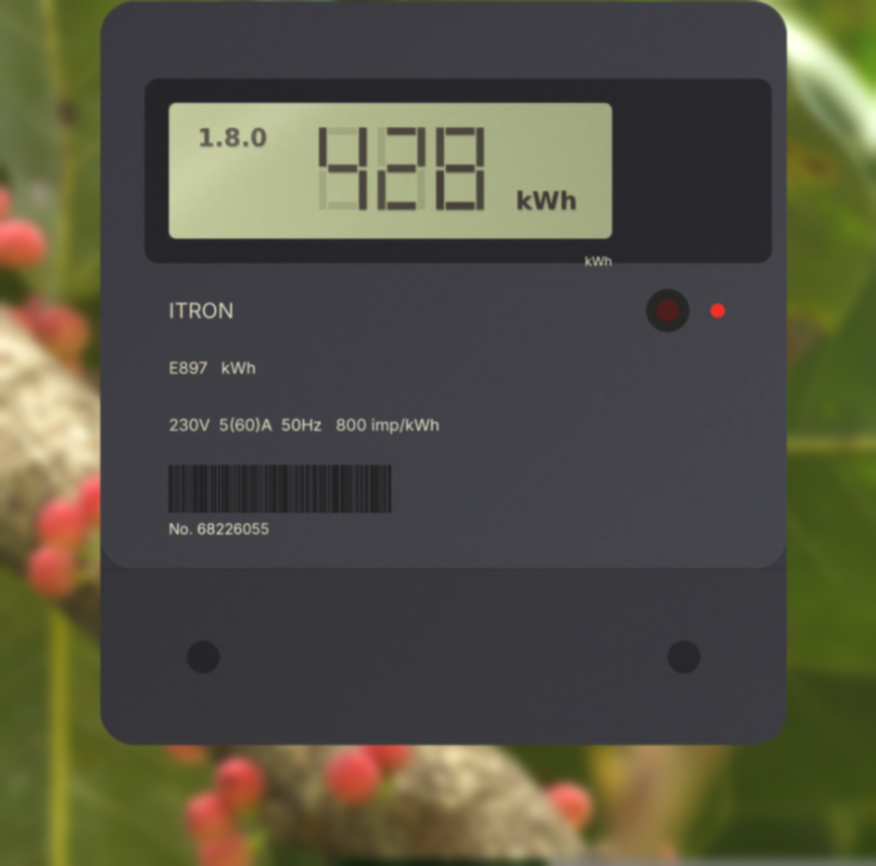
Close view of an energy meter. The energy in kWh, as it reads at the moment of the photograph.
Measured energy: 428 kWh
